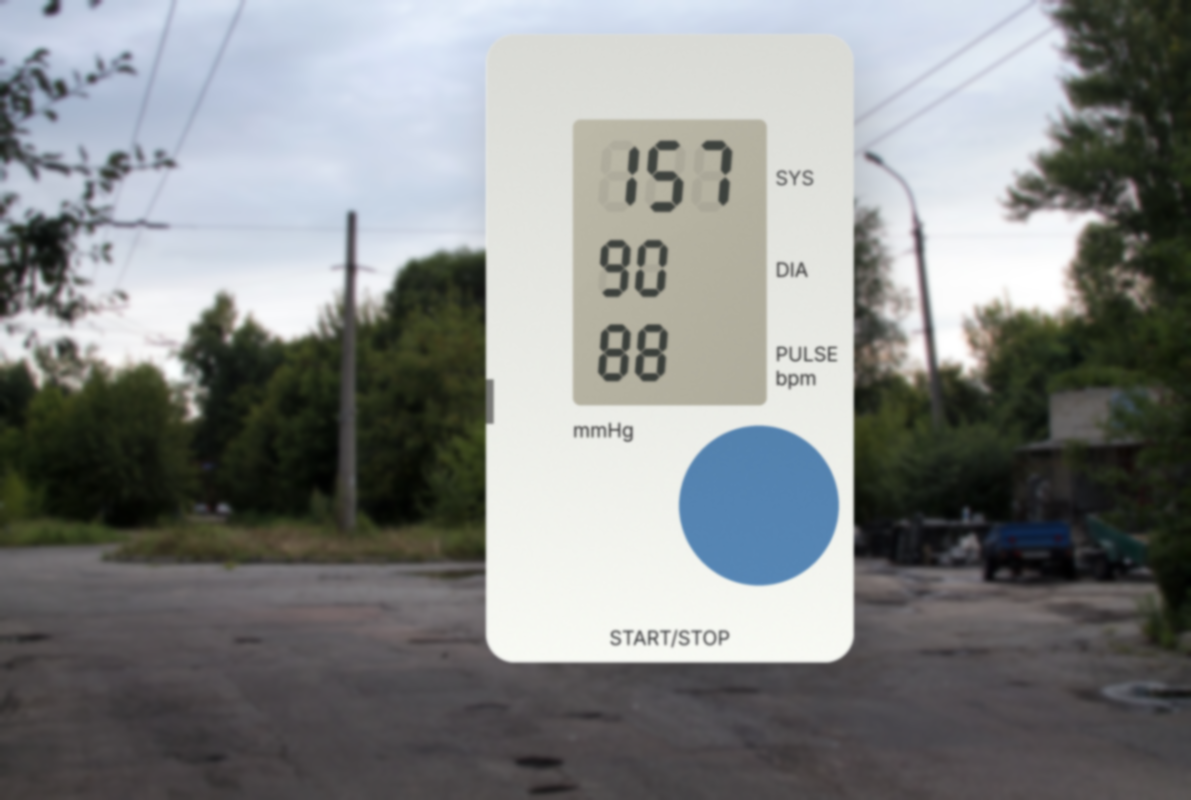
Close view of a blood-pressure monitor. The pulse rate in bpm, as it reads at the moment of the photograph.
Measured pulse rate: 88 bpm
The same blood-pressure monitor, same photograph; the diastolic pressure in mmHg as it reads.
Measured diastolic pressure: 90 mmHg
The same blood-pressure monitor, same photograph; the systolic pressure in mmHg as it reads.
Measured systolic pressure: 157 mmHg
